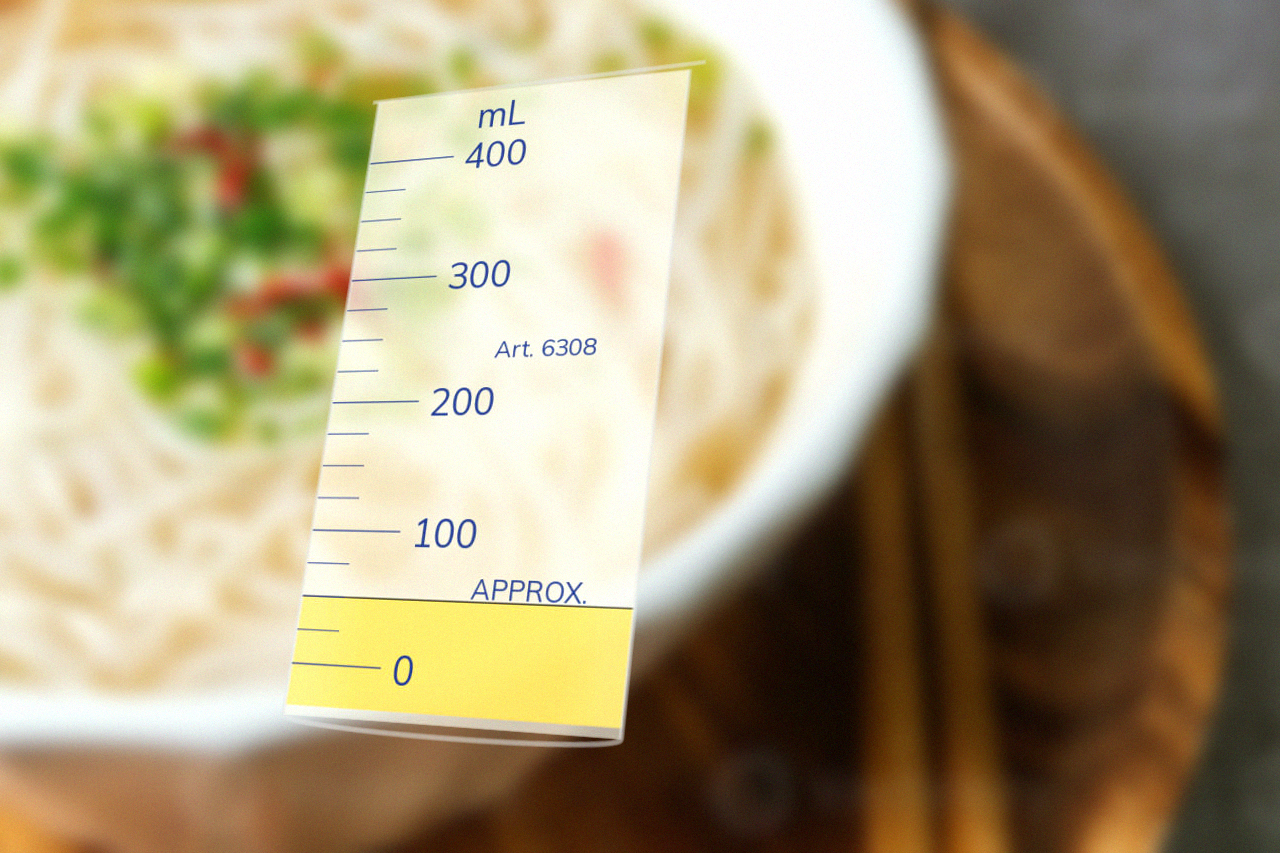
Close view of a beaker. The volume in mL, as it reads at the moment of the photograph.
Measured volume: 50 mL
